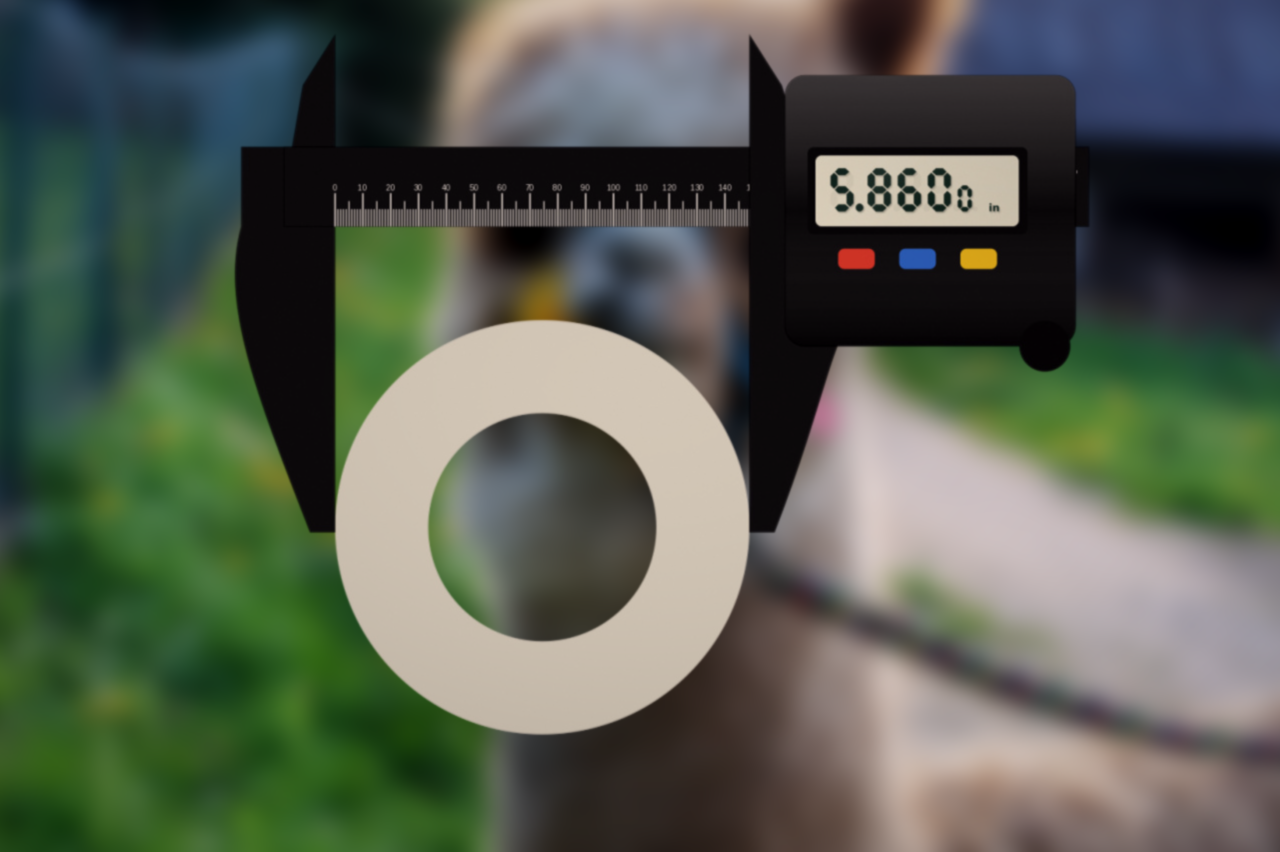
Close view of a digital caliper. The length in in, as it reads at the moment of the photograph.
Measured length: 5.8600 in
